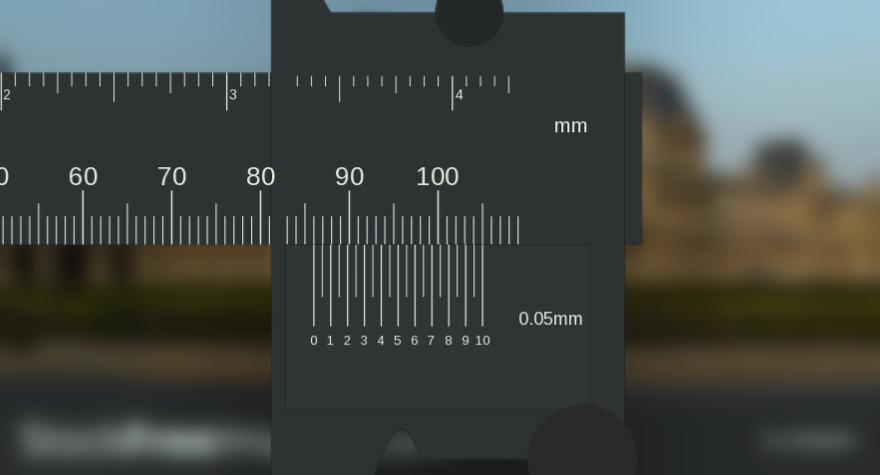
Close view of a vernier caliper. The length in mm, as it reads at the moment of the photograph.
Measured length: 86.0 mm
